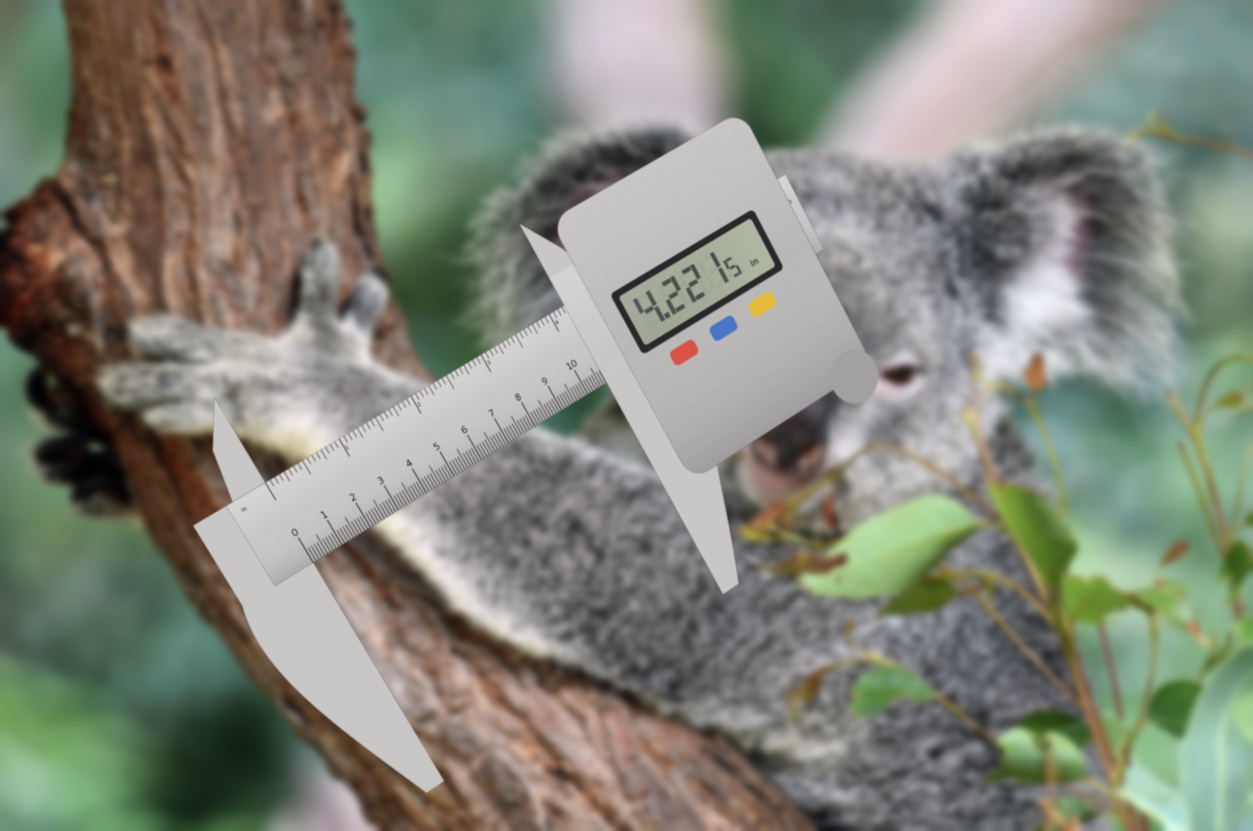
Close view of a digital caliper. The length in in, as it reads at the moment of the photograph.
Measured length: 4.2215 in
